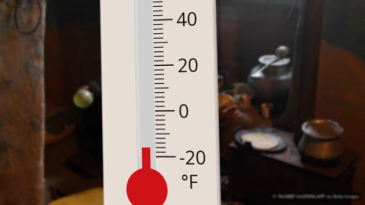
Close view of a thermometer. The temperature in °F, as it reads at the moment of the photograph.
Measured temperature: -16 °F
